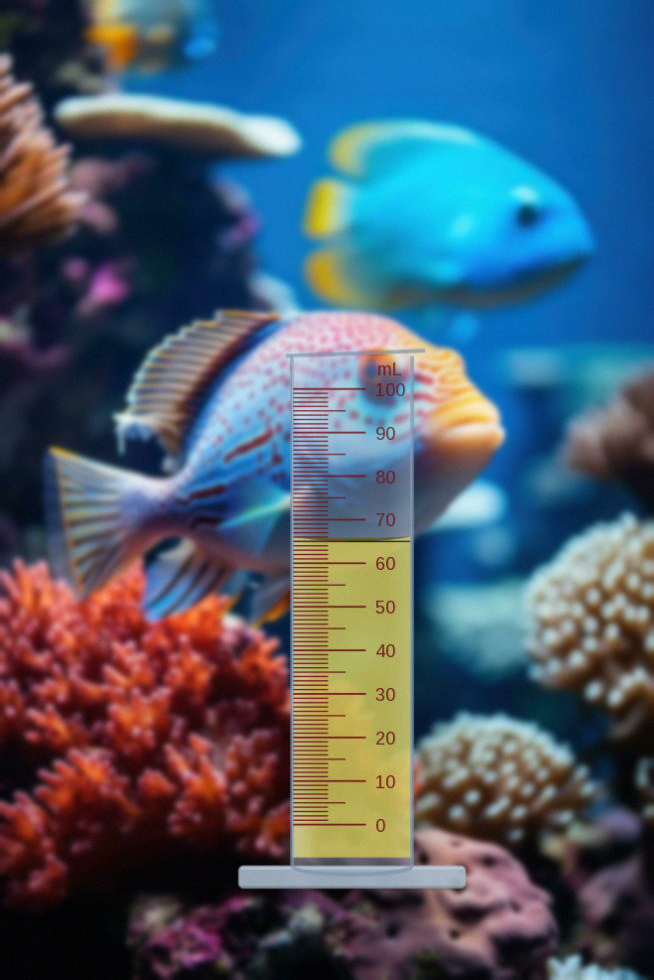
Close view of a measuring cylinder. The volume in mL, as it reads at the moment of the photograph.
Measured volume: 65 mL
